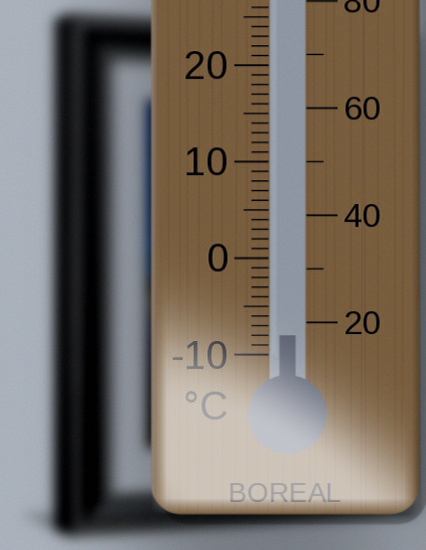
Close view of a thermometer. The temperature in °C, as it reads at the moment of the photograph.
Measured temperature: -8 °C
